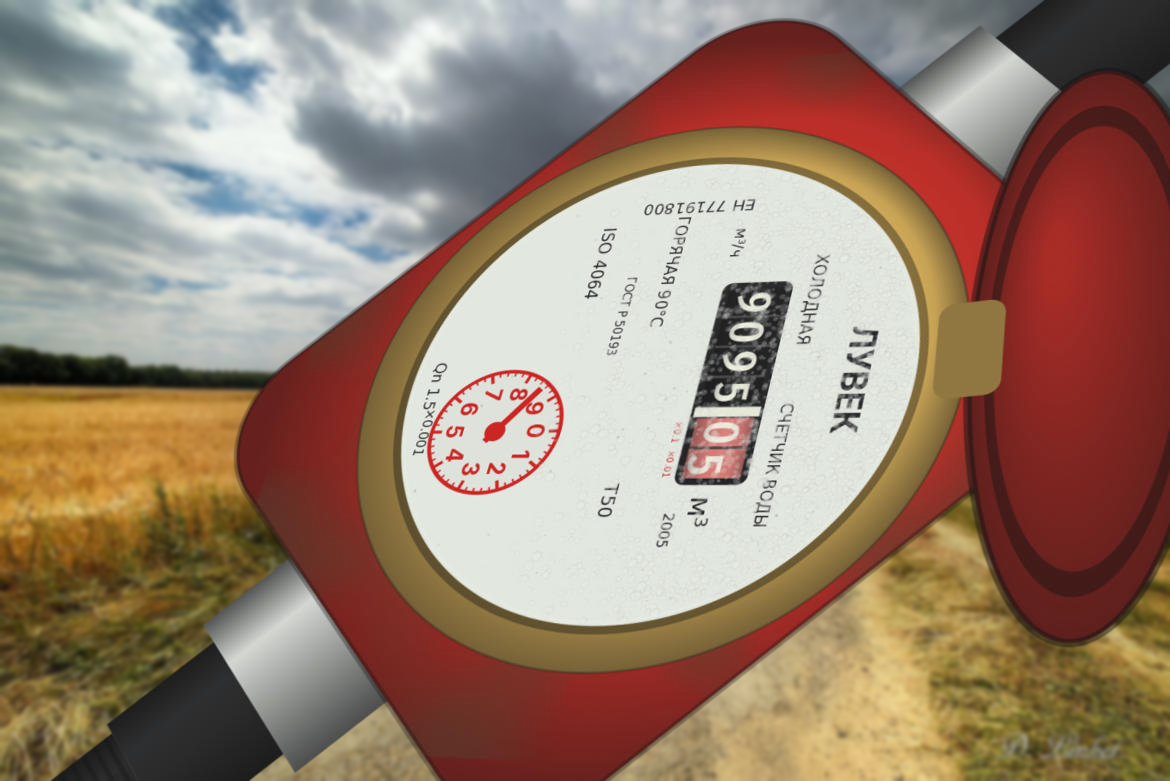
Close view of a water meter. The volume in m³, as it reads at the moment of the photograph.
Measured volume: 9095.048 m³
